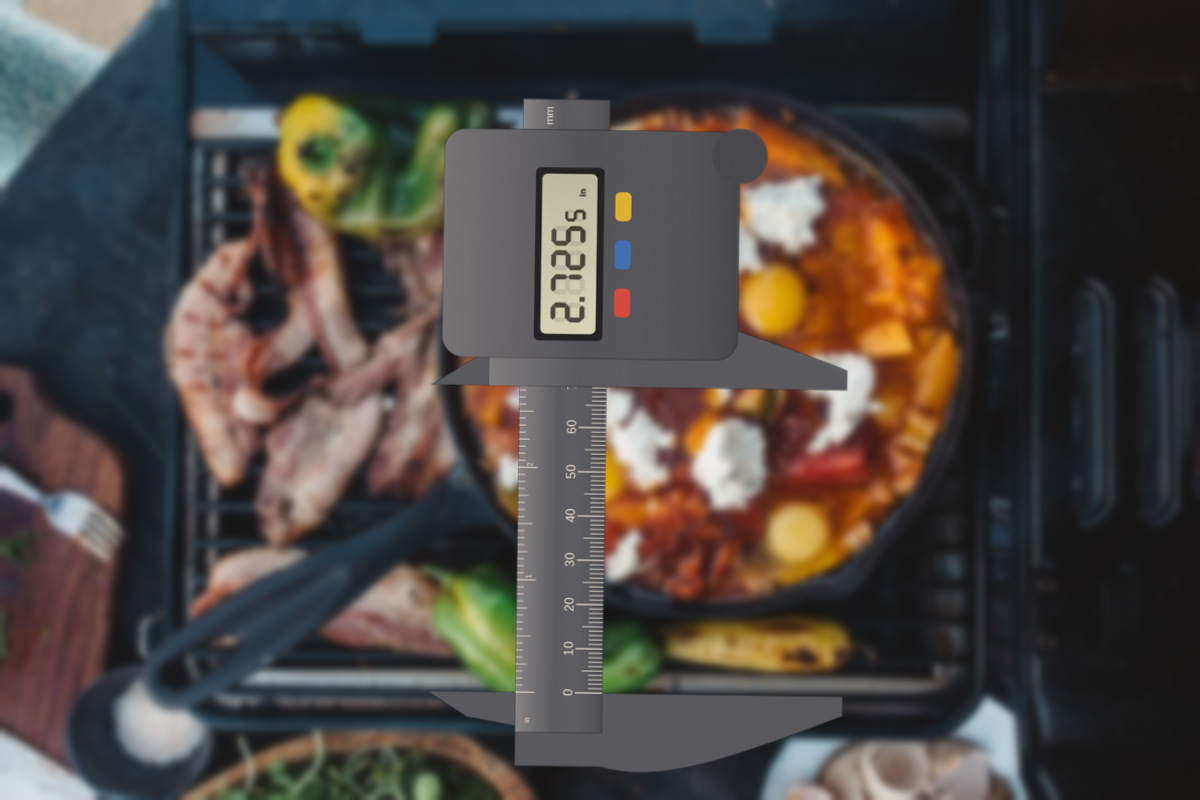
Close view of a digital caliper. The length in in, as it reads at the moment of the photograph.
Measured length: 2.7255 in
